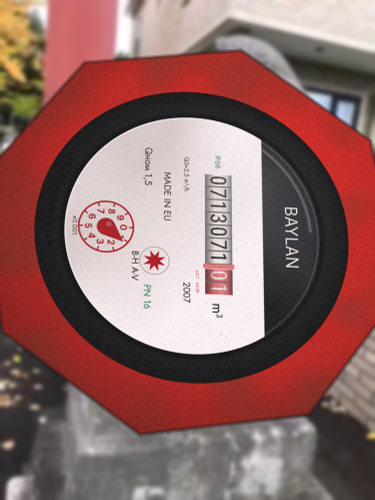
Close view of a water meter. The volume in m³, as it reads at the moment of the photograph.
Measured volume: 713071.011 m³
